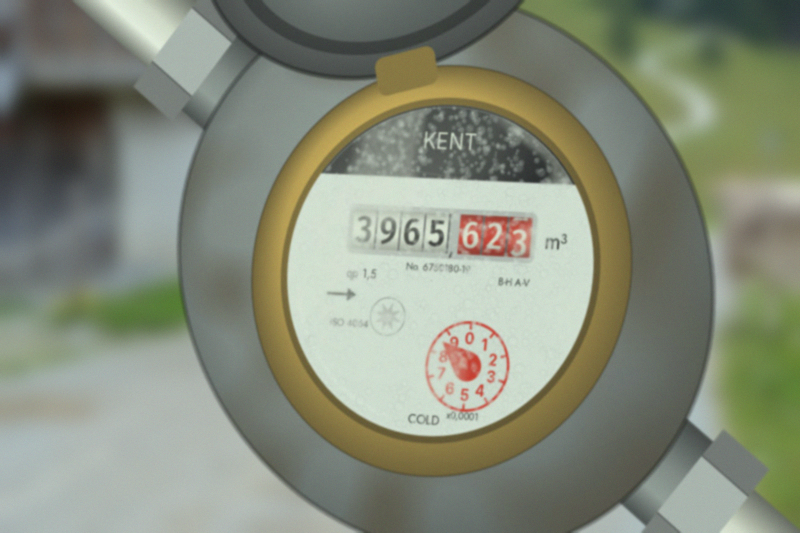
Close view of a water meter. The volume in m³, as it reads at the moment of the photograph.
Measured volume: 3965.6228 m³
